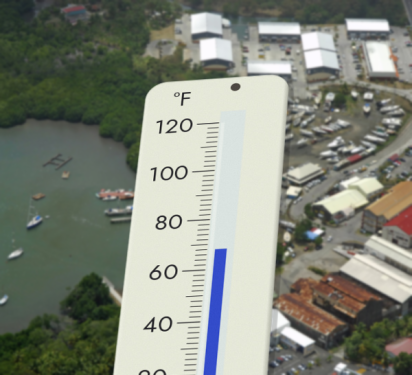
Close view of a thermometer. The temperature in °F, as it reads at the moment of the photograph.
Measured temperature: 68 °F
